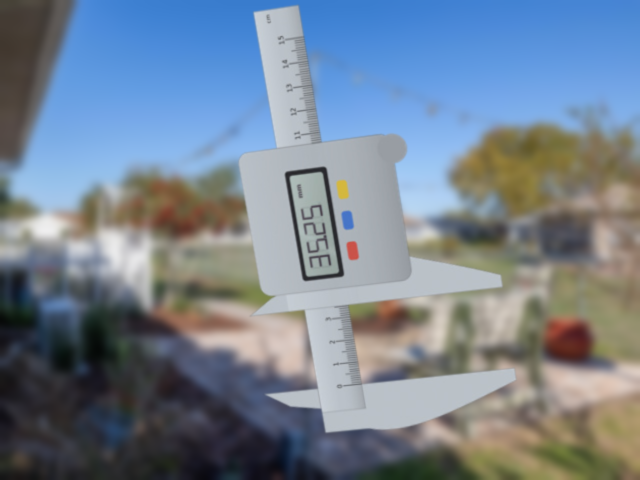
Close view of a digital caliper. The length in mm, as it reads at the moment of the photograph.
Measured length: 35.25 mm
